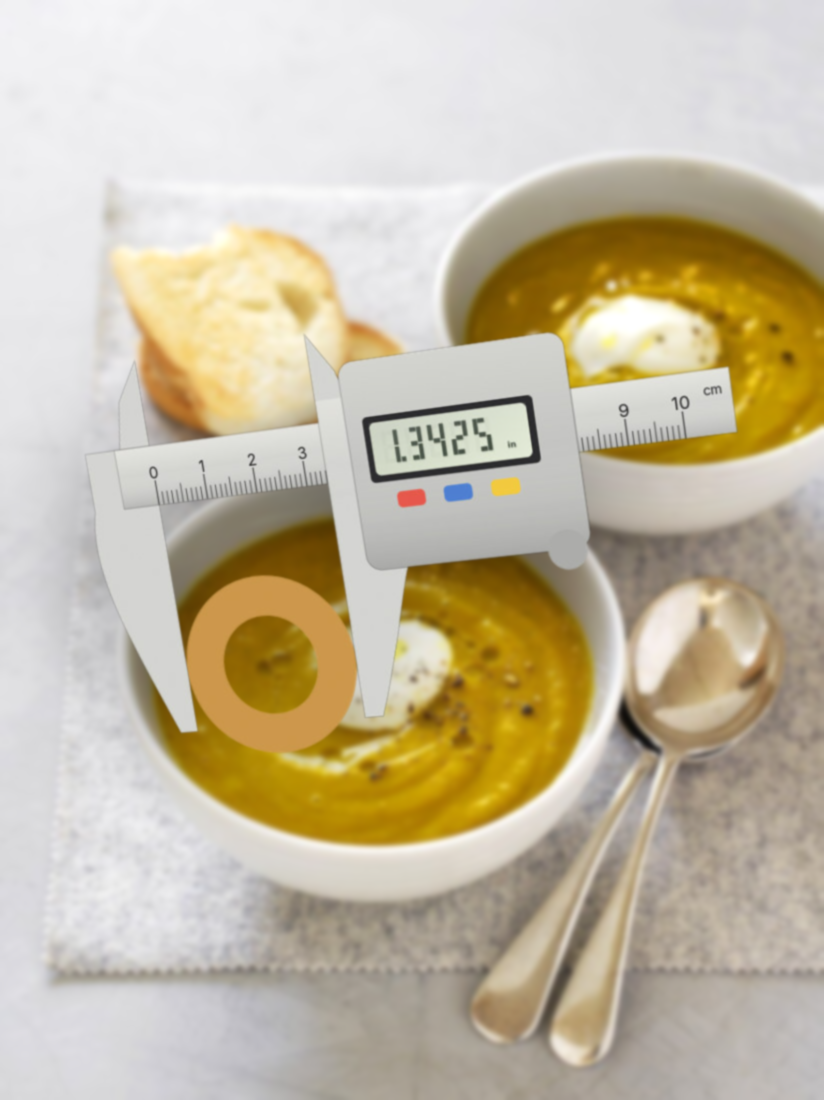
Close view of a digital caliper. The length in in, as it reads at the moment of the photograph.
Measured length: 1.3425 in
